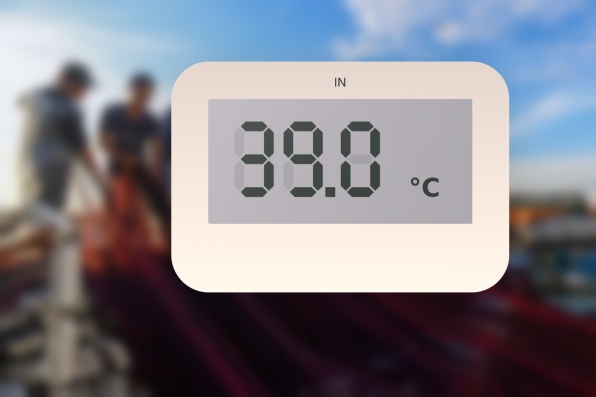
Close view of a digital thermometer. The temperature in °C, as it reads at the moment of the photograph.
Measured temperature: 39.0 °C
